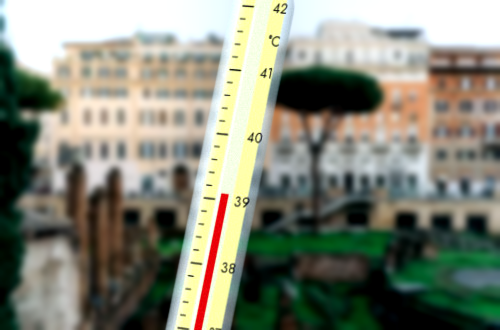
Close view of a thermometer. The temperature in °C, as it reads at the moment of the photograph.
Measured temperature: 39.1 °C
